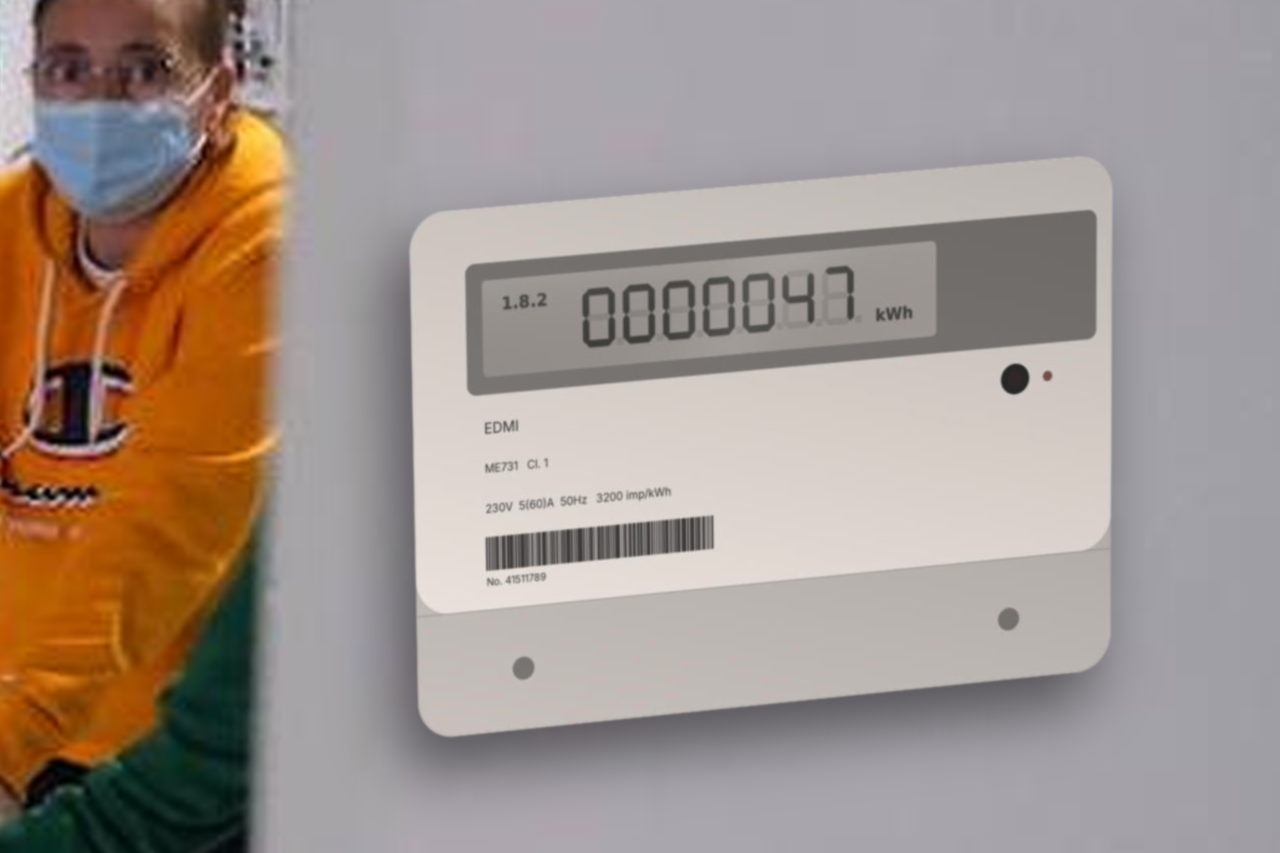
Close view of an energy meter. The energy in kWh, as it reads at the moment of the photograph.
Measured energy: 47 kWh
